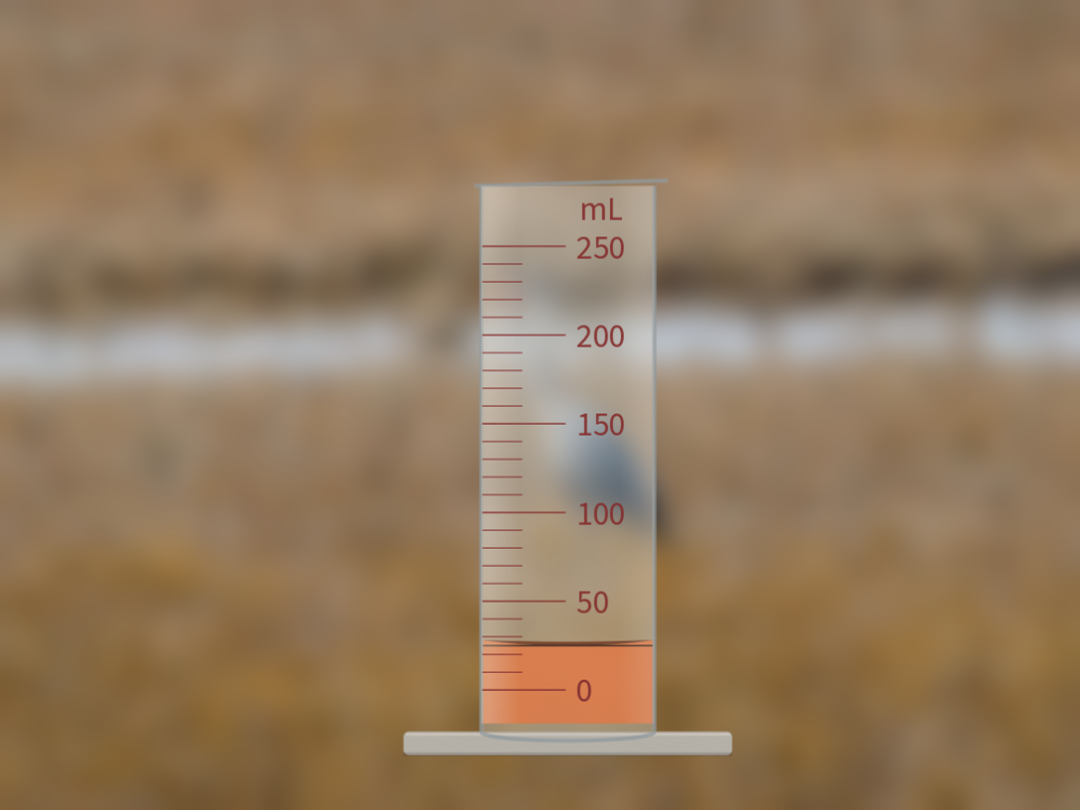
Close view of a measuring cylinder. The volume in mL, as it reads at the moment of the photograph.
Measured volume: 25 mL
